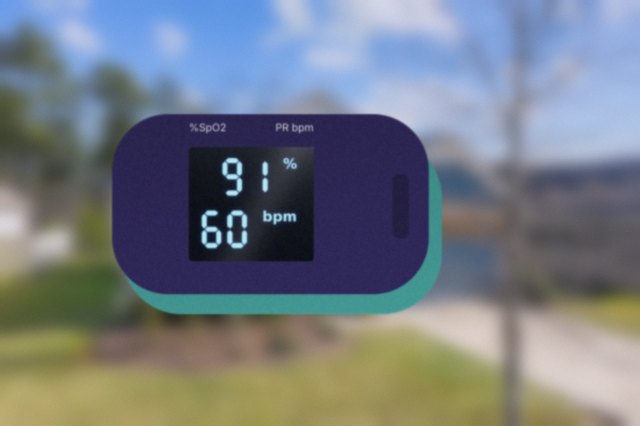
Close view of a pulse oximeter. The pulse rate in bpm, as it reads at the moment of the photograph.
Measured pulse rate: 60 bpm
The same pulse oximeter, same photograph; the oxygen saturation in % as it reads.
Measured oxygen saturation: 91 %
